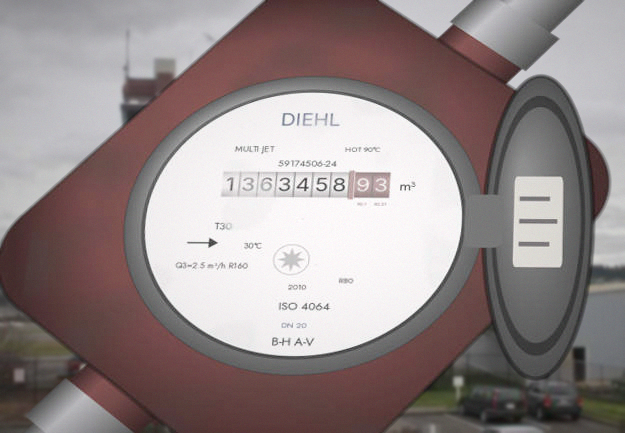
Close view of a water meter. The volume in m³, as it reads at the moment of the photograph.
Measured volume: 1363458.93 m³
